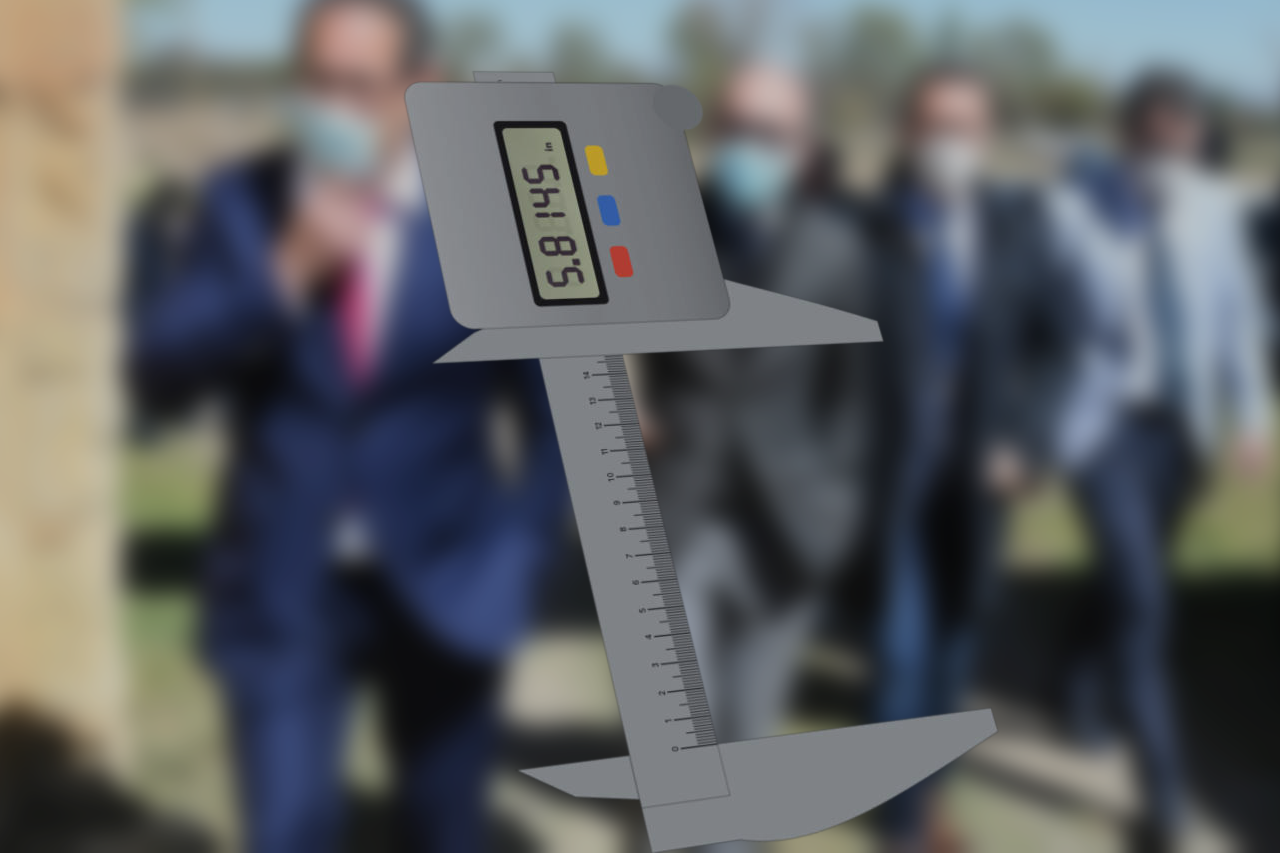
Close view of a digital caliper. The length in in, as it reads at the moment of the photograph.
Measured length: 5.8145 in
